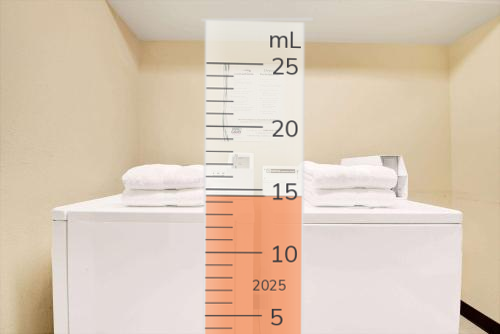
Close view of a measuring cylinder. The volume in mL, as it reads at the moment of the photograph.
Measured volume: 14.5 mL
